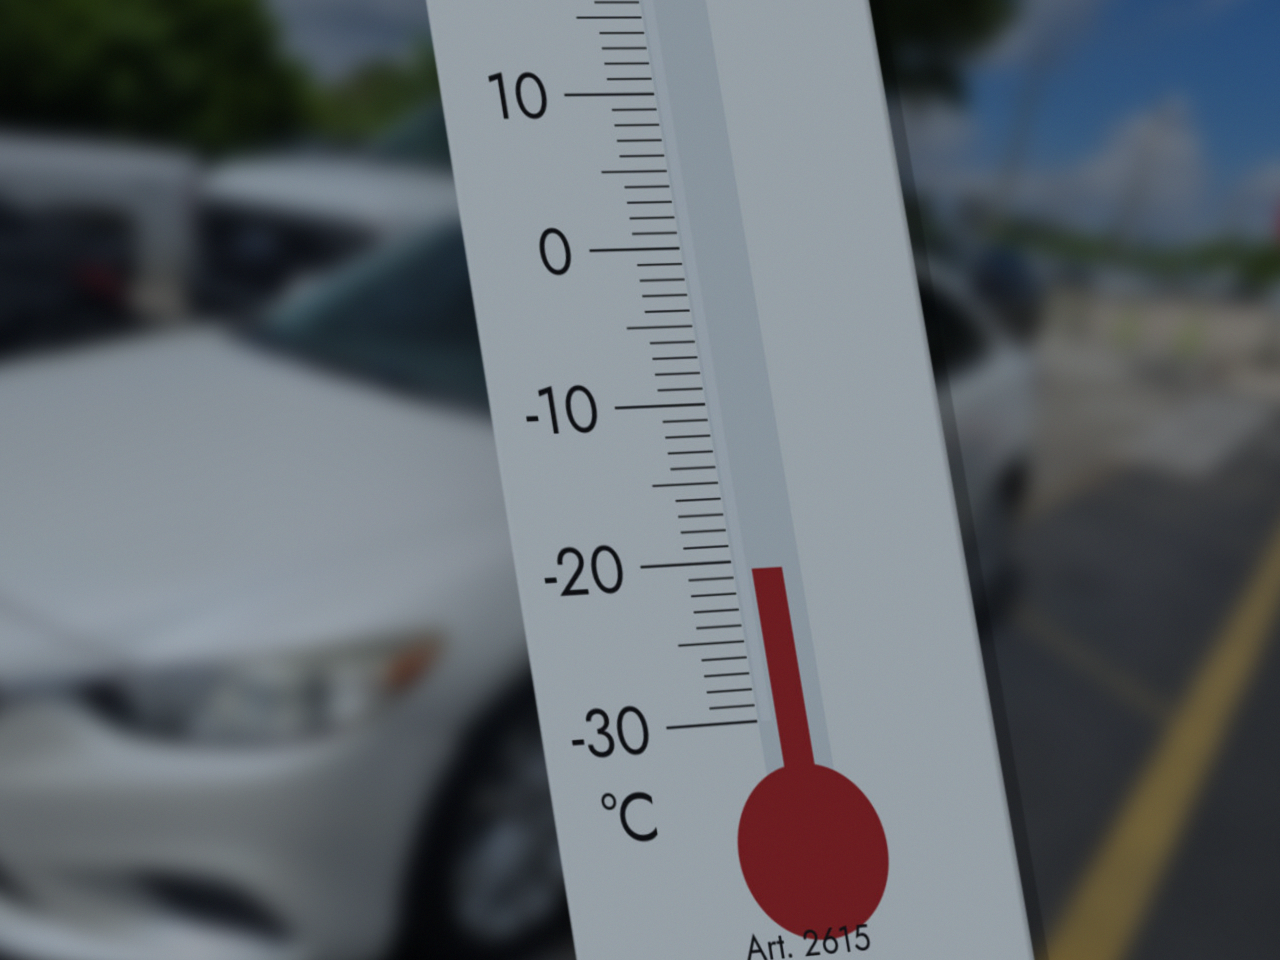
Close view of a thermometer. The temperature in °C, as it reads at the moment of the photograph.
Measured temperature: -20.5 °C
